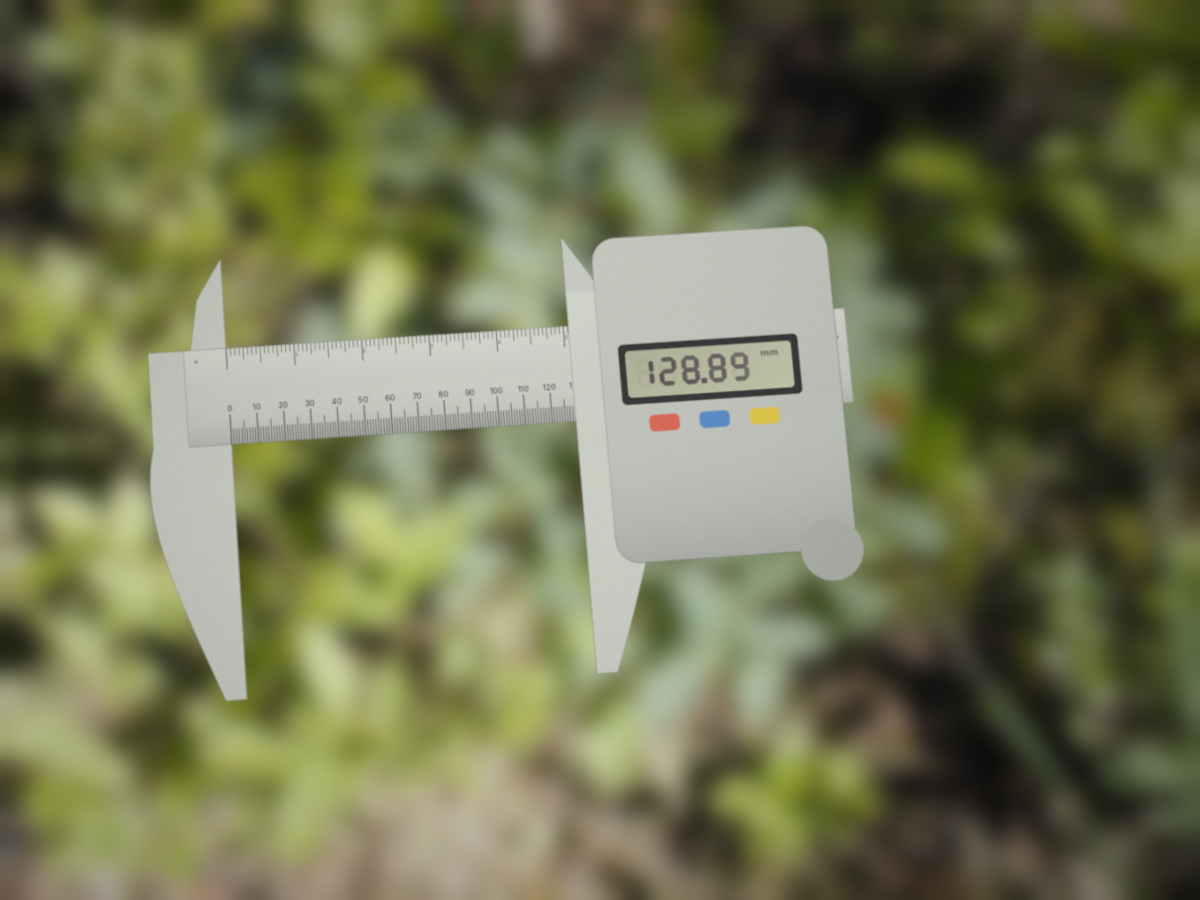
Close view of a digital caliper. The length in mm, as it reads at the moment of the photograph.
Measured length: 128.89 mm
